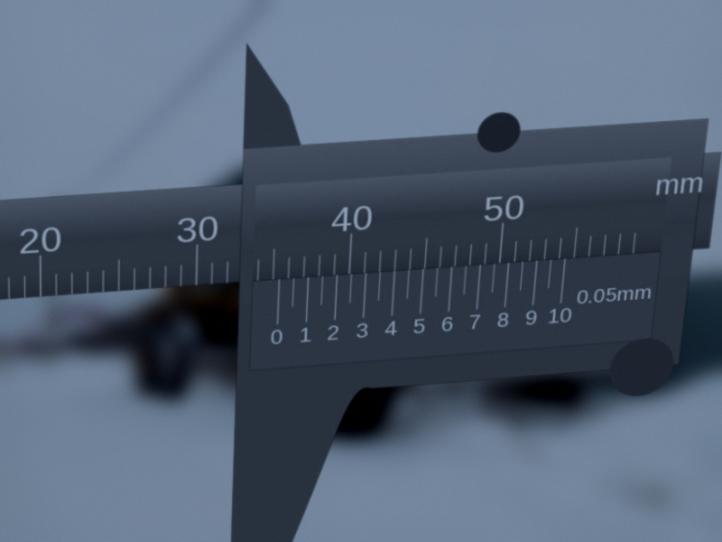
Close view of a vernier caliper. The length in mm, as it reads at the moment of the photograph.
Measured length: 35.4 mm
